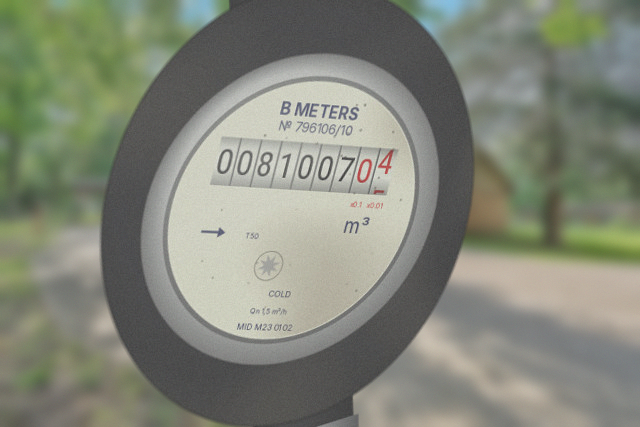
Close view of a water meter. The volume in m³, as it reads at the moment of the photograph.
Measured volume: 81007.04 m³
